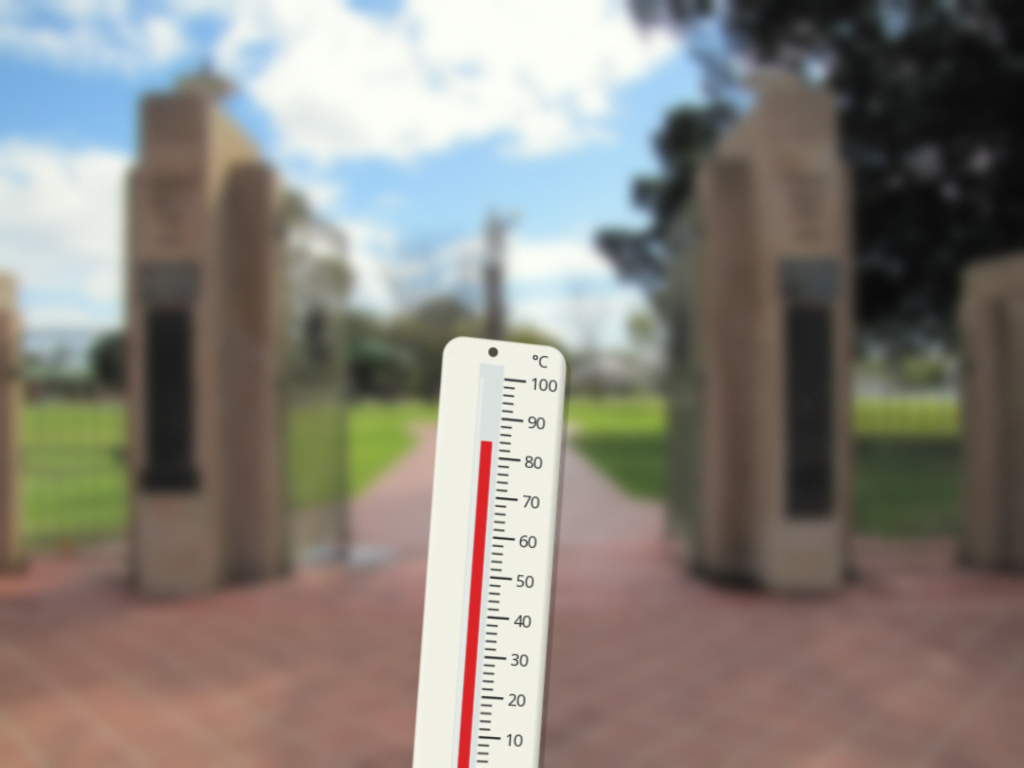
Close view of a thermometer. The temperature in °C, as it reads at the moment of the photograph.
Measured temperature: 84 °C
